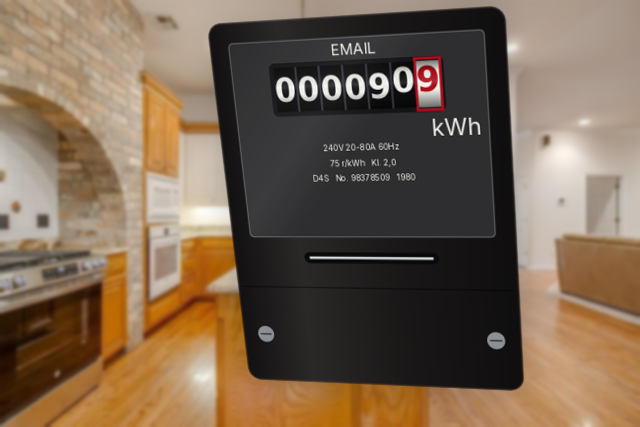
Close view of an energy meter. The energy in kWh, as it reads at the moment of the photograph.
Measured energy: 90.9 kWh
